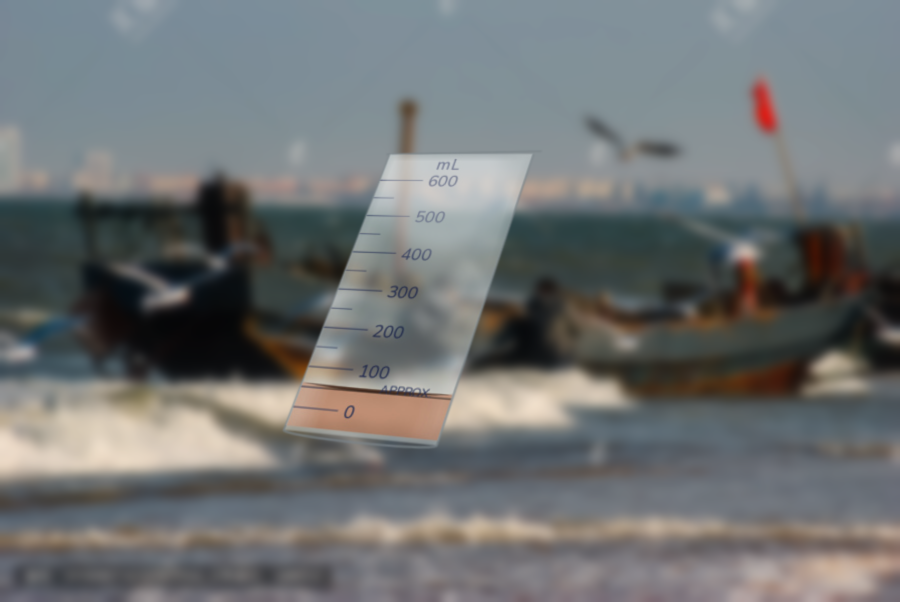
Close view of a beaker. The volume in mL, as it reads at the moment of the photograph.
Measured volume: 50 mL
